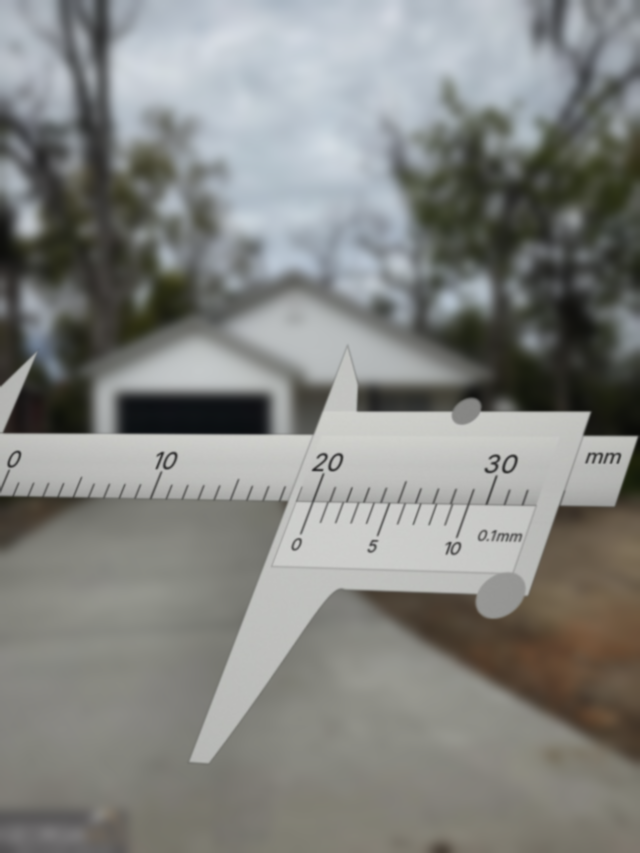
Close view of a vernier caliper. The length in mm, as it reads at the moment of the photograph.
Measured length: 20.0 mm
